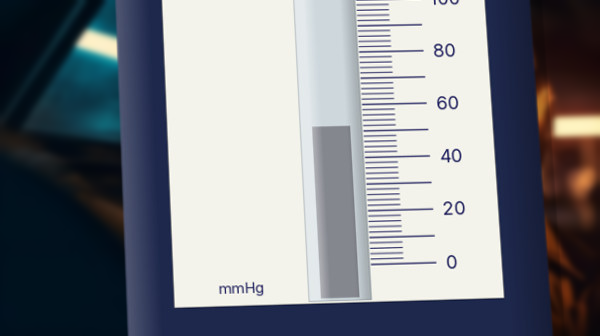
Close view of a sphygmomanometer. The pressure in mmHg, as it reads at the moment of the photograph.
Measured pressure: 52 mmHg
